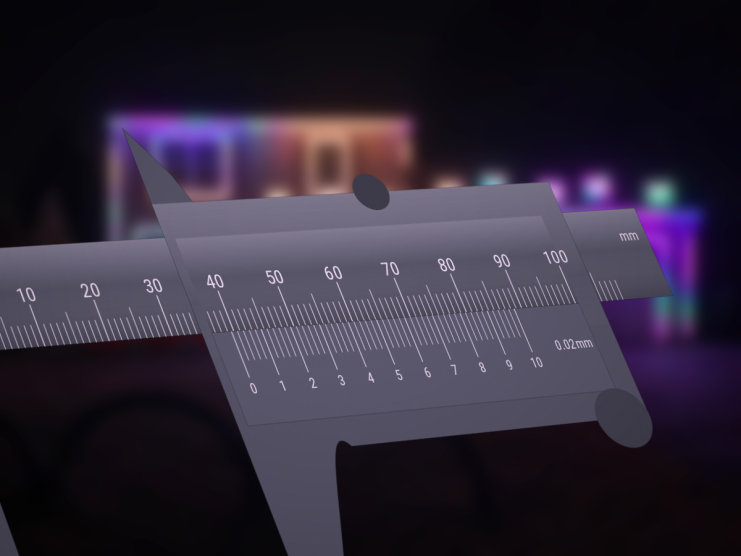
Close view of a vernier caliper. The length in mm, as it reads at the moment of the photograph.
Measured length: 39.6 mm
